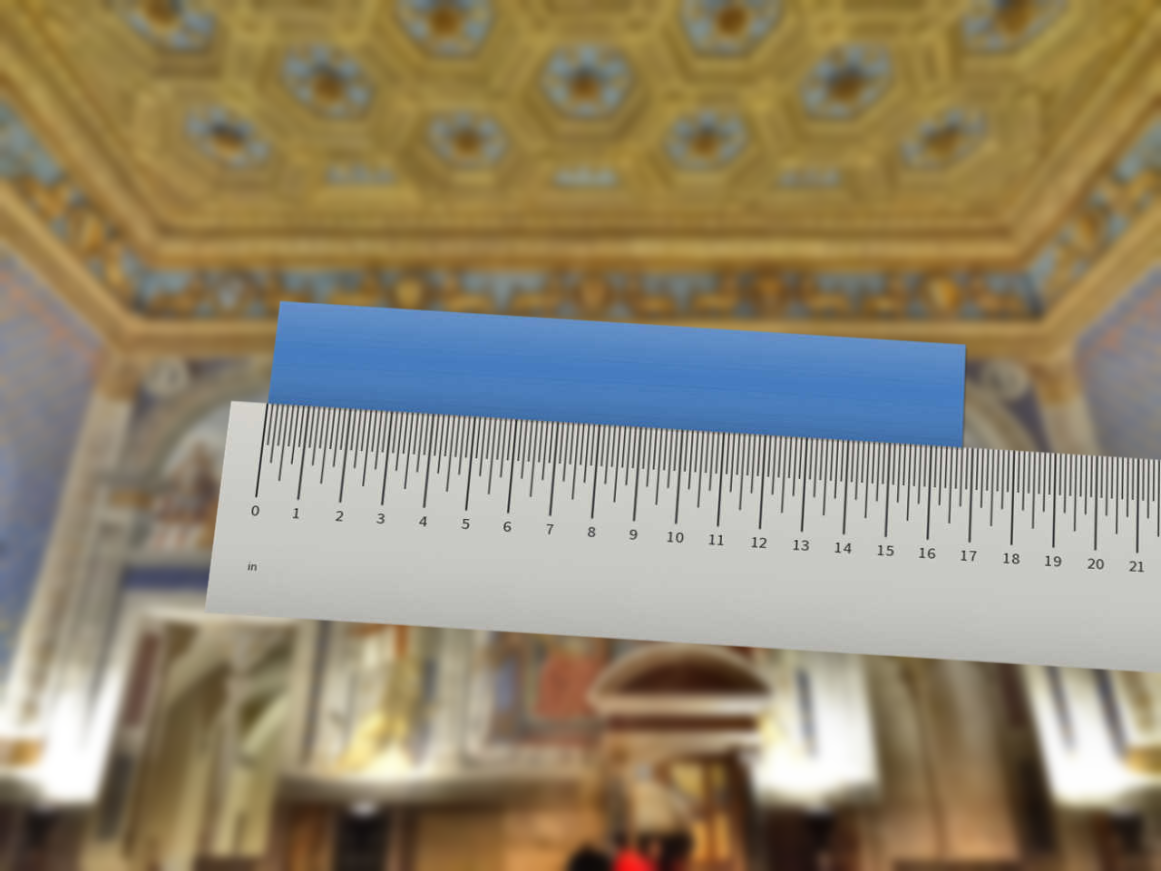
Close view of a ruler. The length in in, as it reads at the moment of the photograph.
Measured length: 16.75 in
